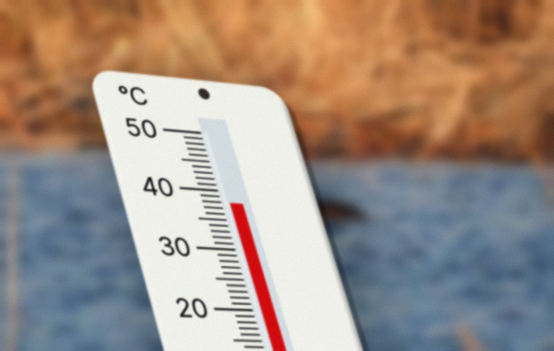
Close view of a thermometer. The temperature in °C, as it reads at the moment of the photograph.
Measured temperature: 38 °C
